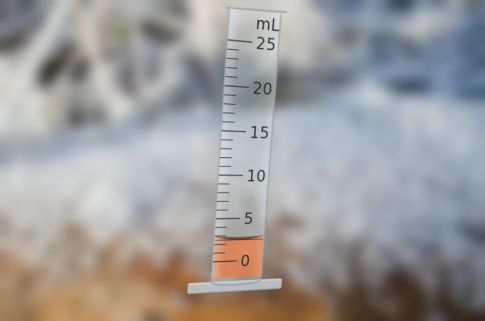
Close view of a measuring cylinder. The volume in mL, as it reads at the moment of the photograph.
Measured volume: 2.5 mL
